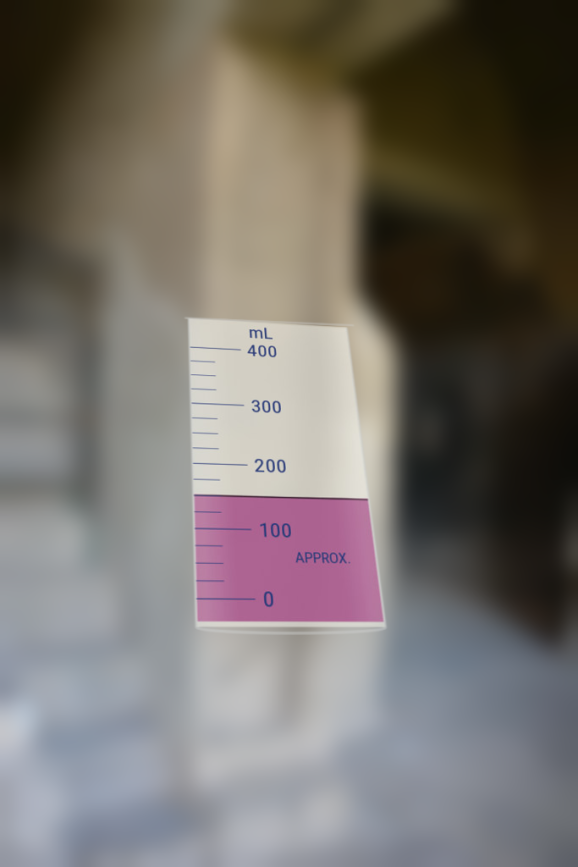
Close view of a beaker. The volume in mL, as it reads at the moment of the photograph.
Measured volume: 150 mL
